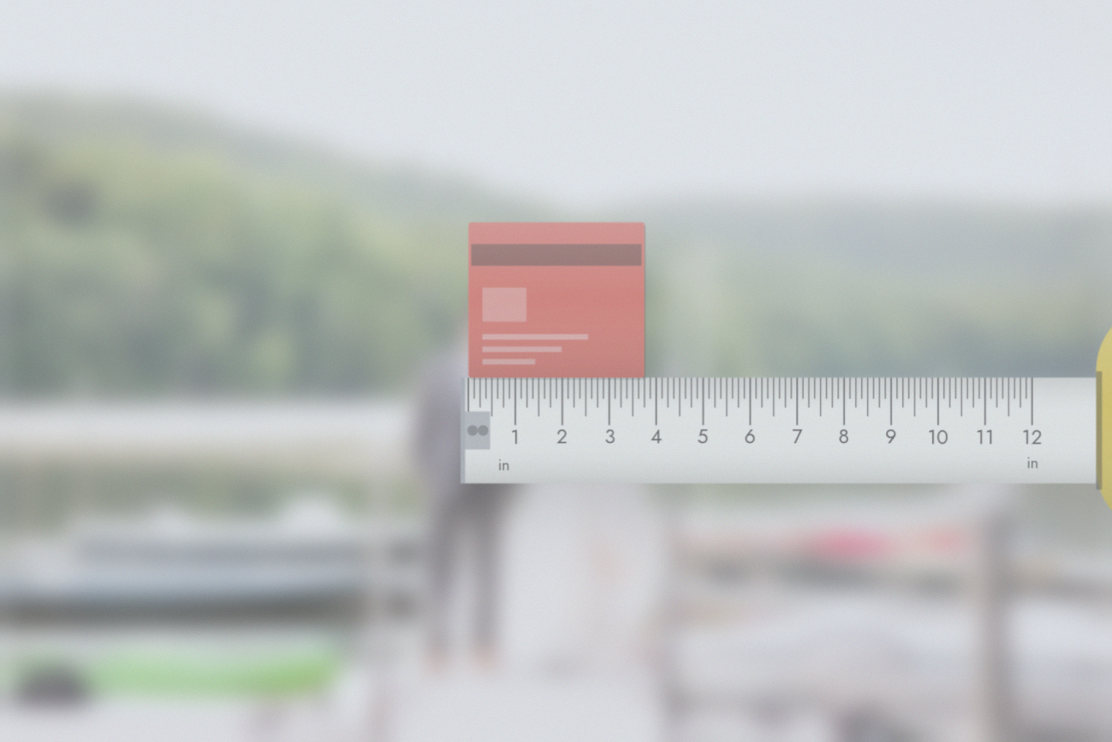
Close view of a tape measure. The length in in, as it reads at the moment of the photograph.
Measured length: 3.75 in
